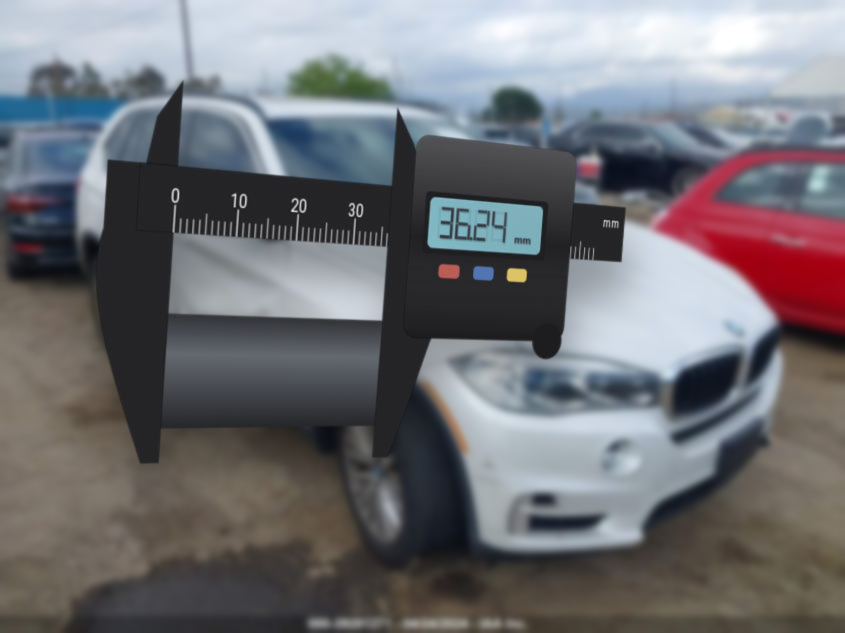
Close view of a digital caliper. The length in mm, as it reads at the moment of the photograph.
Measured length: 36.24 mm
